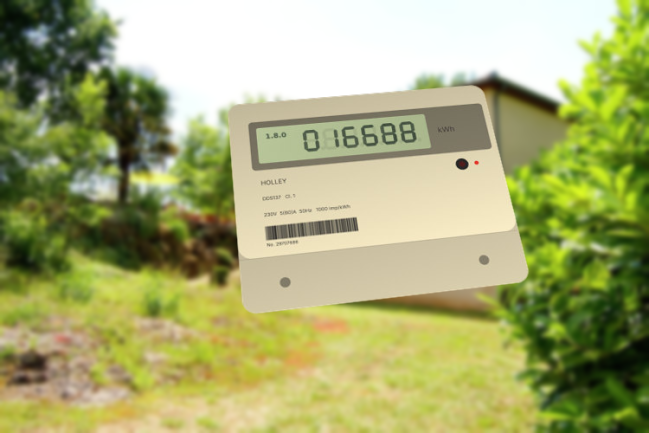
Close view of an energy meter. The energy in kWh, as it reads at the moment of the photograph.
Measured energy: 16688 kWh
